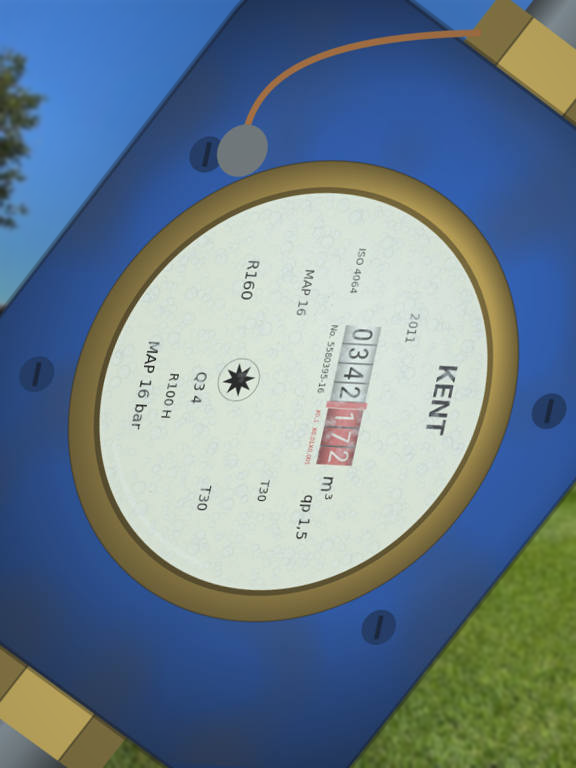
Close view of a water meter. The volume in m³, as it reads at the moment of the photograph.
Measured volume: 342.172 m³
